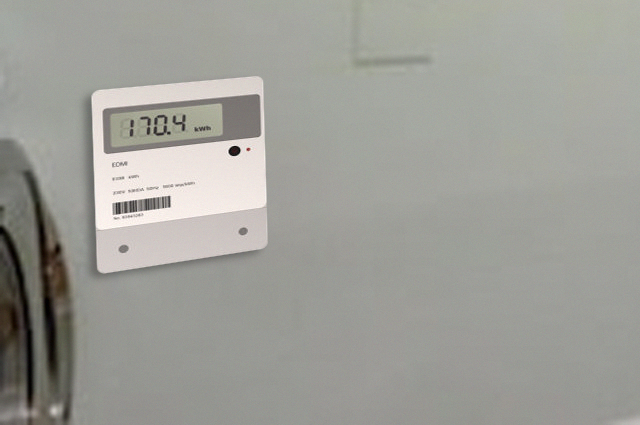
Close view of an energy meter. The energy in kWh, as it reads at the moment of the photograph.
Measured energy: 170.4 kWh
